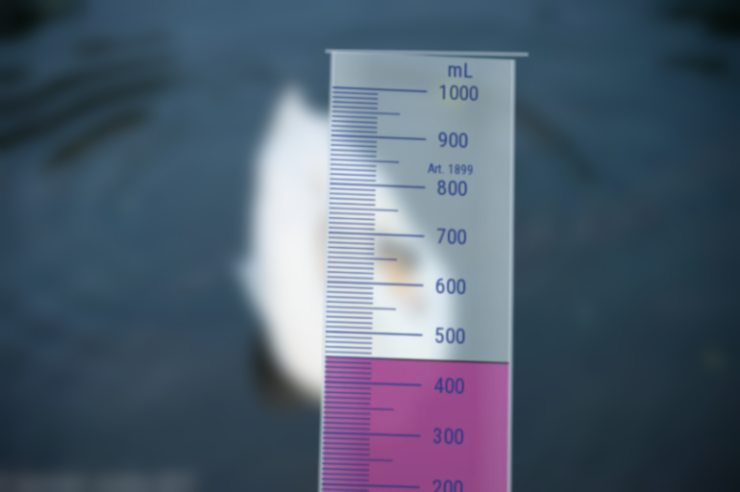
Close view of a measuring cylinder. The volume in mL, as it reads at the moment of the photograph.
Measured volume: 450 mL
